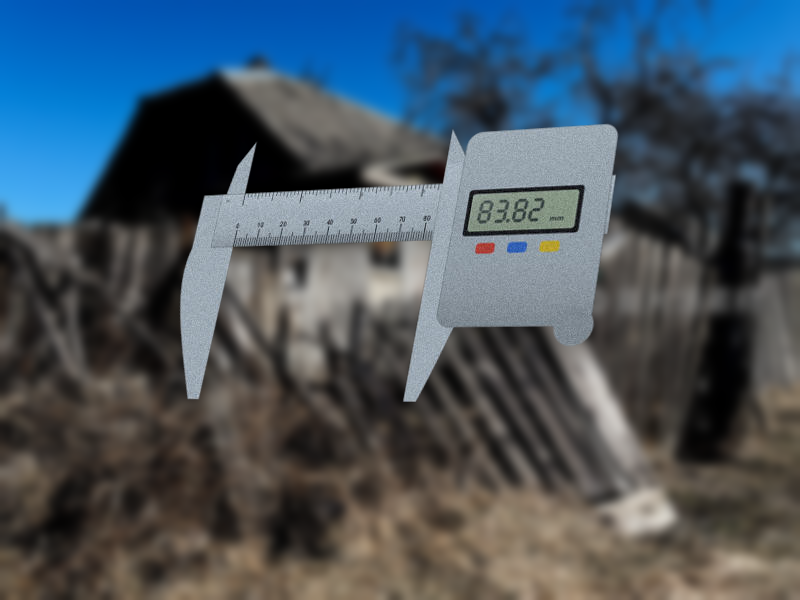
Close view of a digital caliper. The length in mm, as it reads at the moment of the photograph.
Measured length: 83.82 mm
